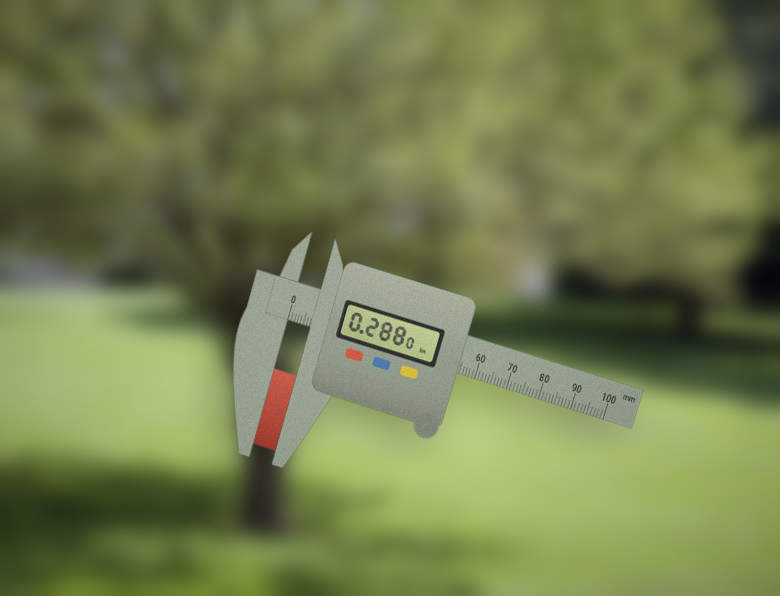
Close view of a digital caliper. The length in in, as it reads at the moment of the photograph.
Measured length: 0.2880 in
